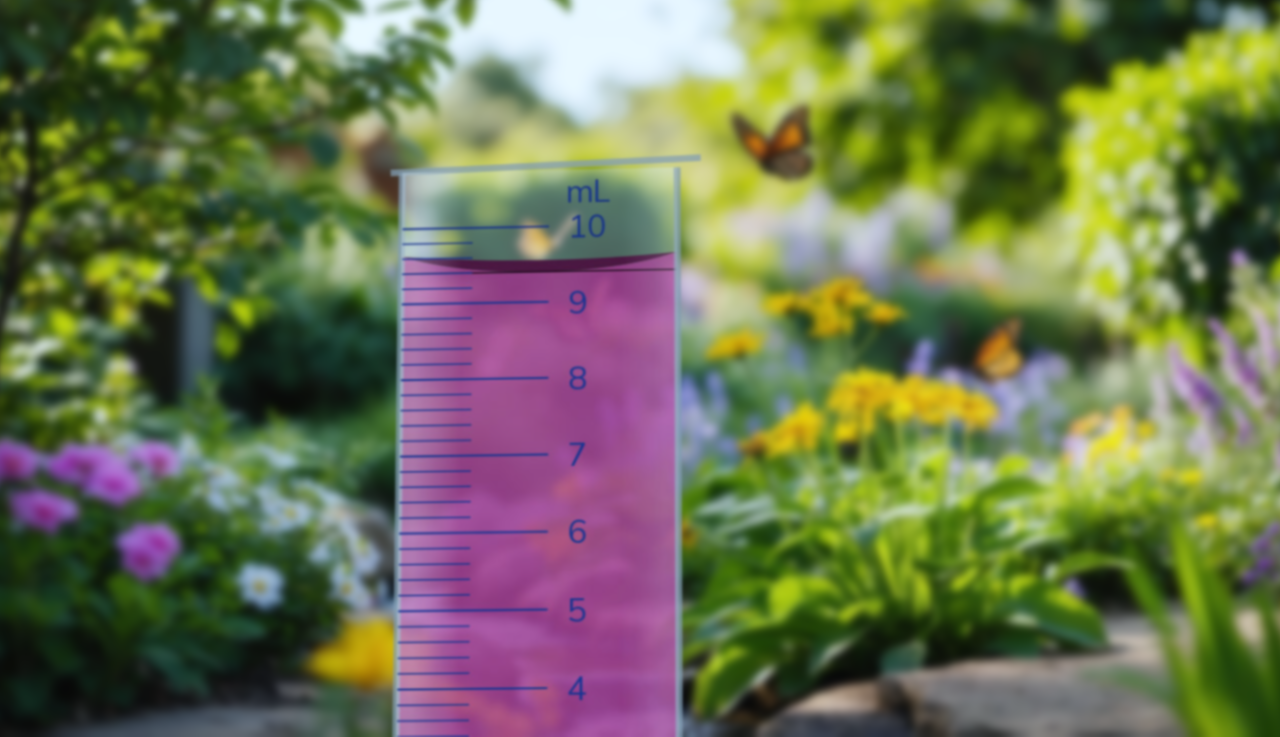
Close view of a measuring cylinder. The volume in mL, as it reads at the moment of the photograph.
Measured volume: 9.4 mL
